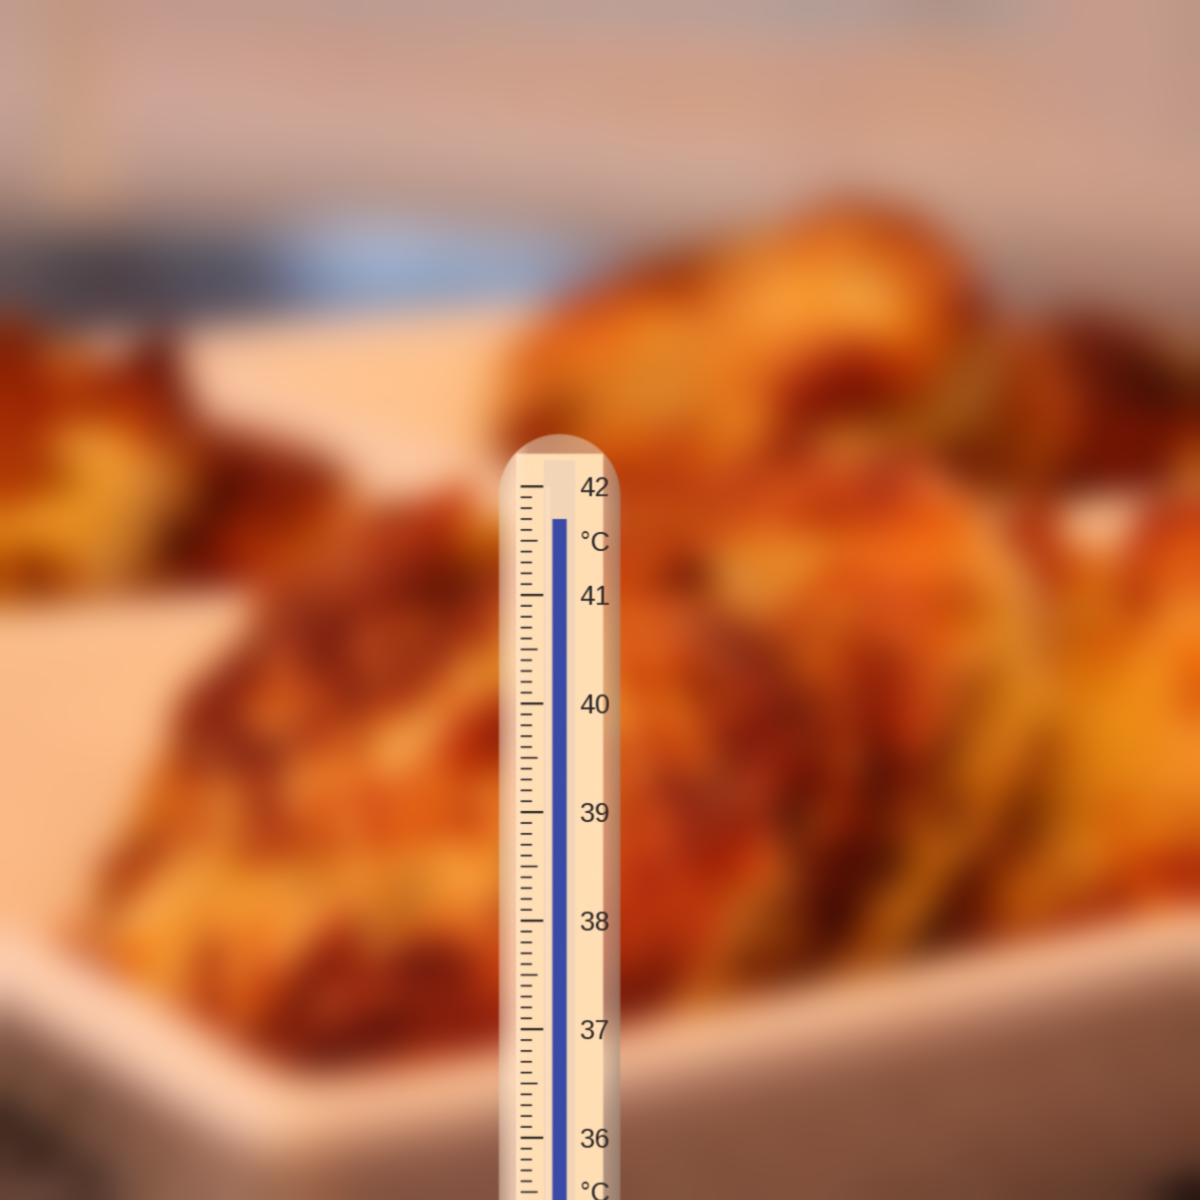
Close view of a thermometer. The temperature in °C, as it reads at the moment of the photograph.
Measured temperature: 41.7 °C
